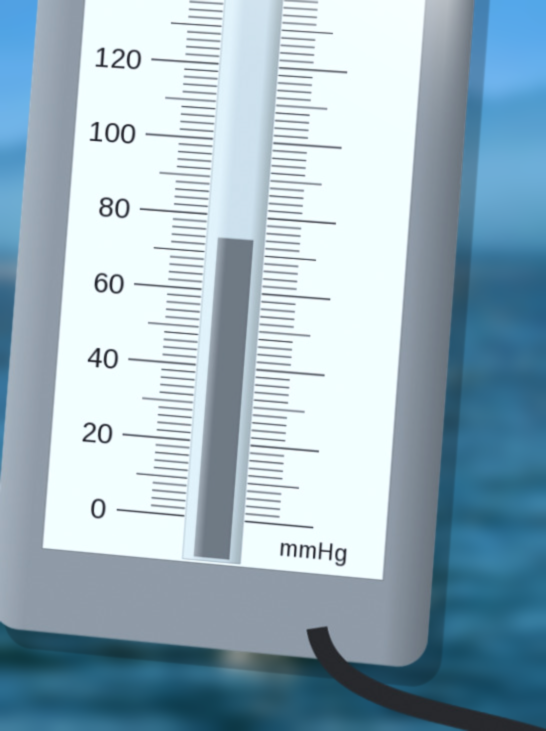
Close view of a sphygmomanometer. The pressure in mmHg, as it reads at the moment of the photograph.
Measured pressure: 74 mmHg
